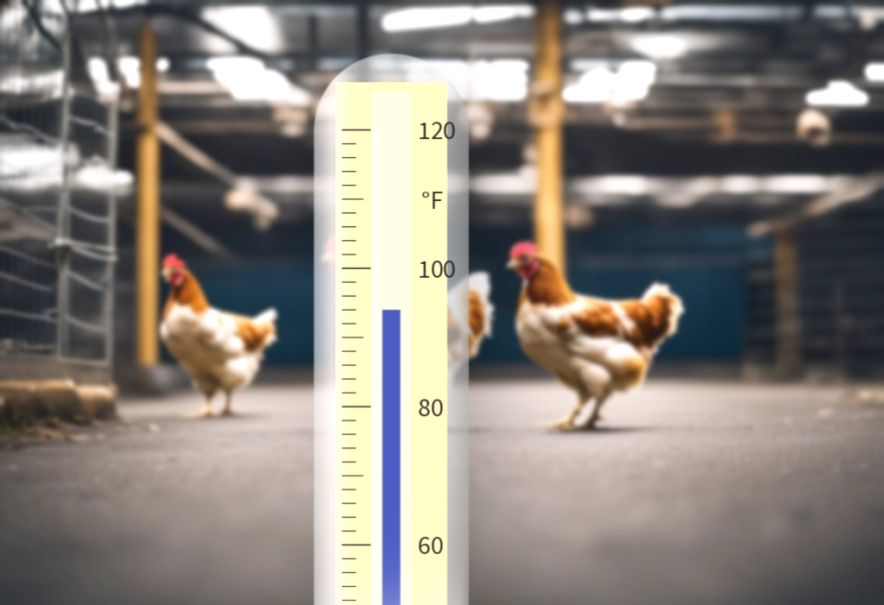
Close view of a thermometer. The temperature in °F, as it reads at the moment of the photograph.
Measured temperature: 94 °F
